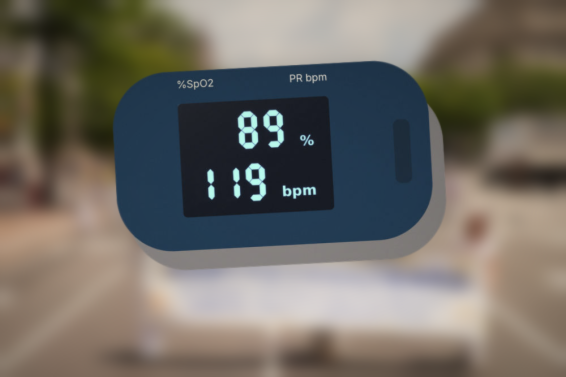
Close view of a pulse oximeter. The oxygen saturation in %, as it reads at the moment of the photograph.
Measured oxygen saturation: 89 %
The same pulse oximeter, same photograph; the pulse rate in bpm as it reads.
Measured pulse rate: 119 bpm
